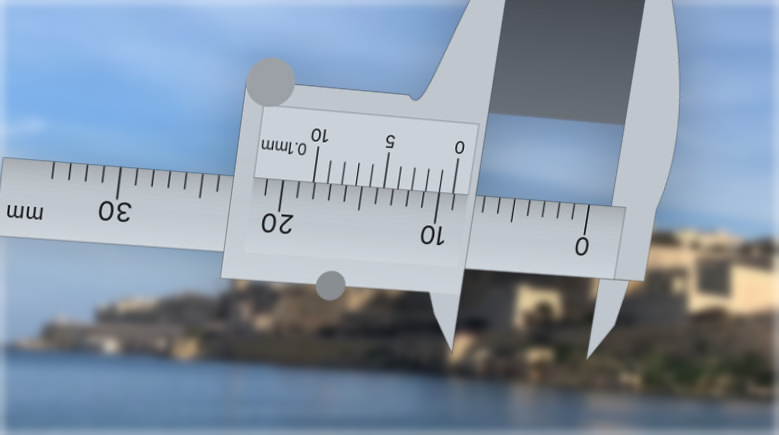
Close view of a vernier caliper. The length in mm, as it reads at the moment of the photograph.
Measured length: 9.1 mm
